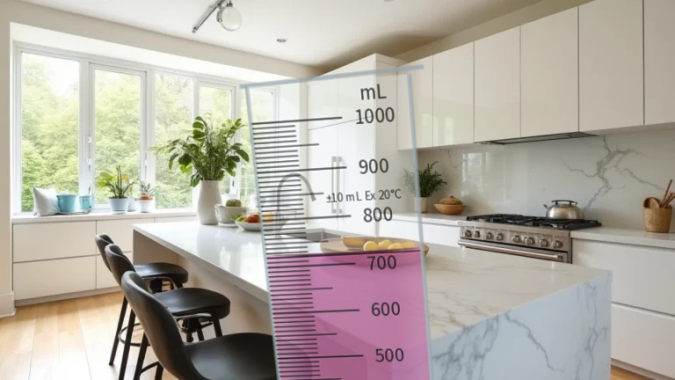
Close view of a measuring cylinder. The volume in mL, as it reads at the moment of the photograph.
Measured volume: 720 mL
